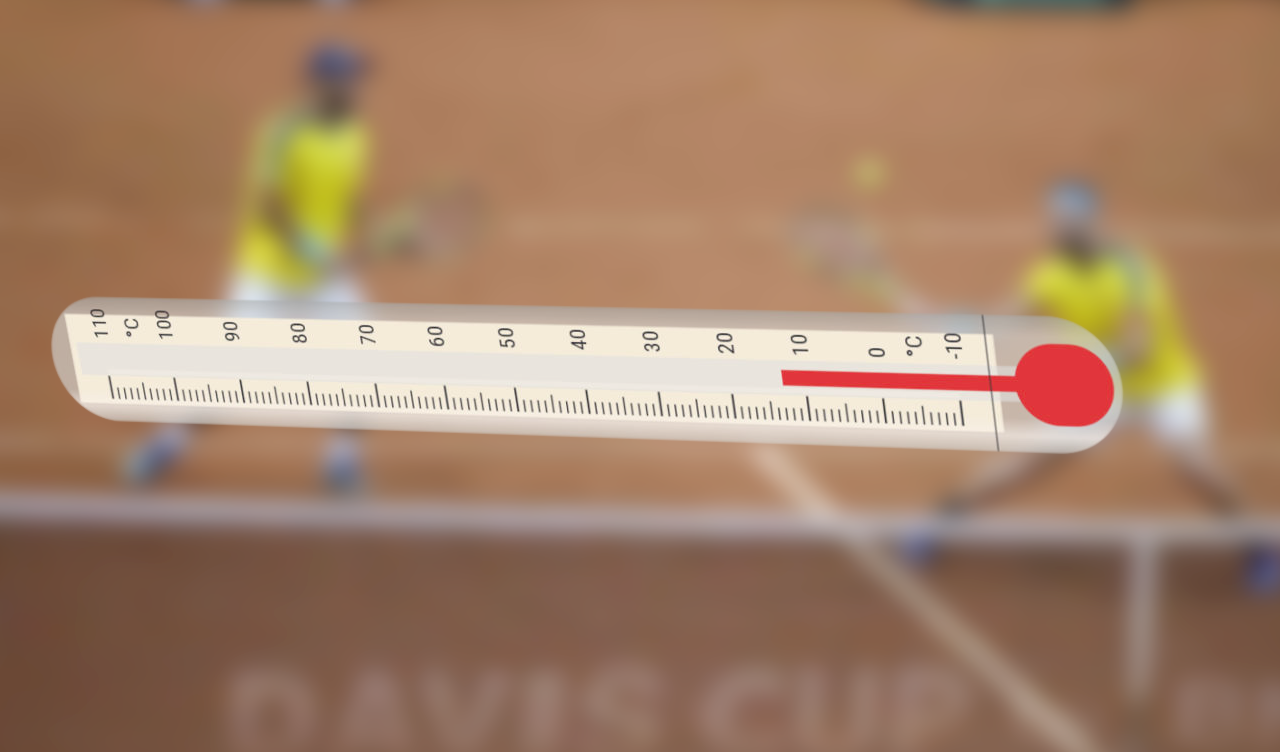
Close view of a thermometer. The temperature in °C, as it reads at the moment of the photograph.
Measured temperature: 13 °C
